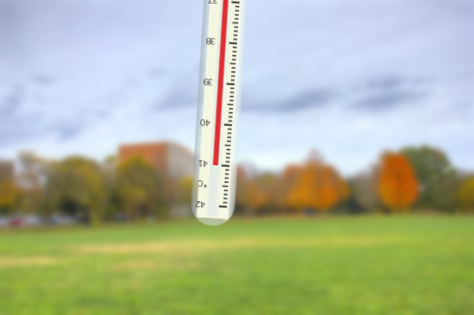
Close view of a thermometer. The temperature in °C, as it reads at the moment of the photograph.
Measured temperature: 41 °C
